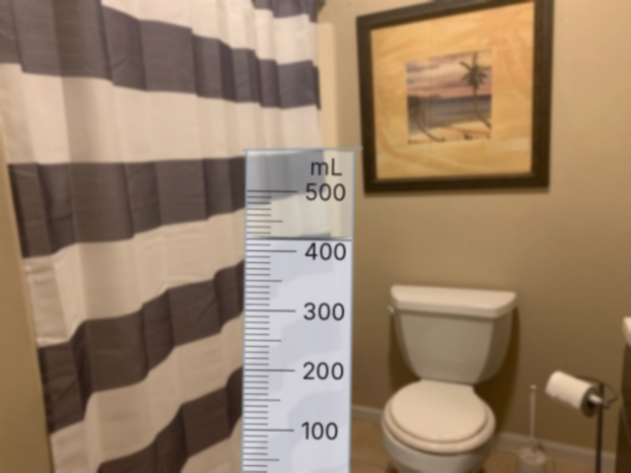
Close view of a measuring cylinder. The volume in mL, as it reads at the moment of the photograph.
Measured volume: 420 mL
